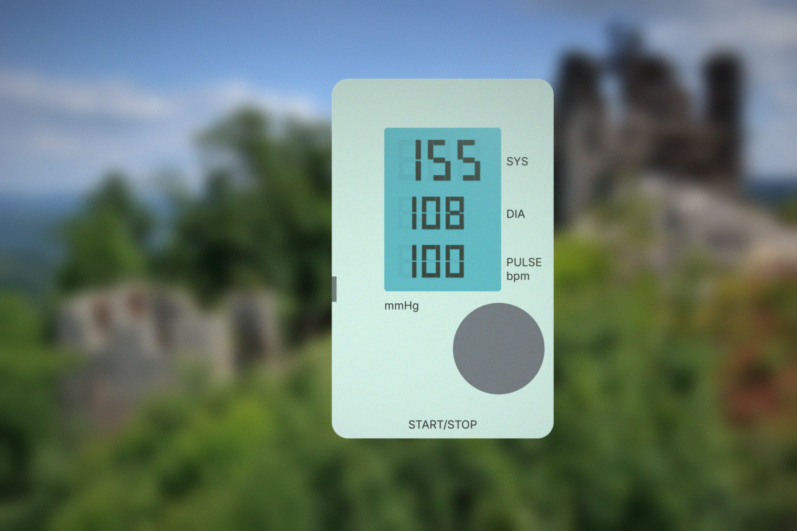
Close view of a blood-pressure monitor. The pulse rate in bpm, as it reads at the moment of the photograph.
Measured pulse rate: 100 bpm
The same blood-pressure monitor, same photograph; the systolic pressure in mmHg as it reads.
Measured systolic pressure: 155 mmHg
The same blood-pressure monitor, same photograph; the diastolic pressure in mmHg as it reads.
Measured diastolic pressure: 108 mmHg
